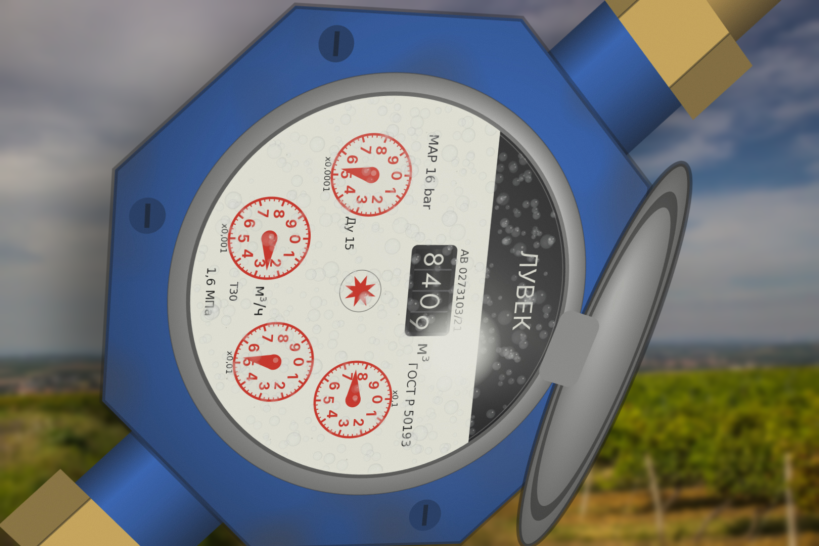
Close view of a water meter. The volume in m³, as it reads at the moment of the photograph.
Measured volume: 8408.7525 m³
